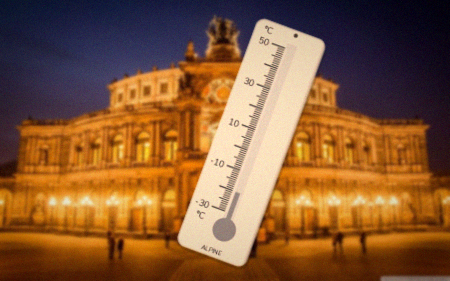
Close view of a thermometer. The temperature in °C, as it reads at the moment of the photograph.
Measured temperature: -20 °C
